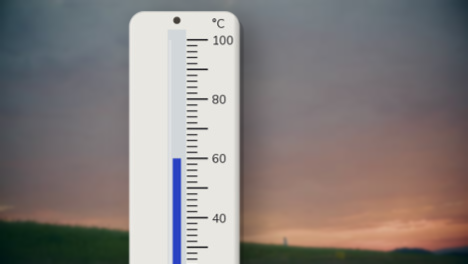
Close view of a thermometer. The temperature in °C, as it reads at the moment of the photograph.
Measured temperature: 60 °C
